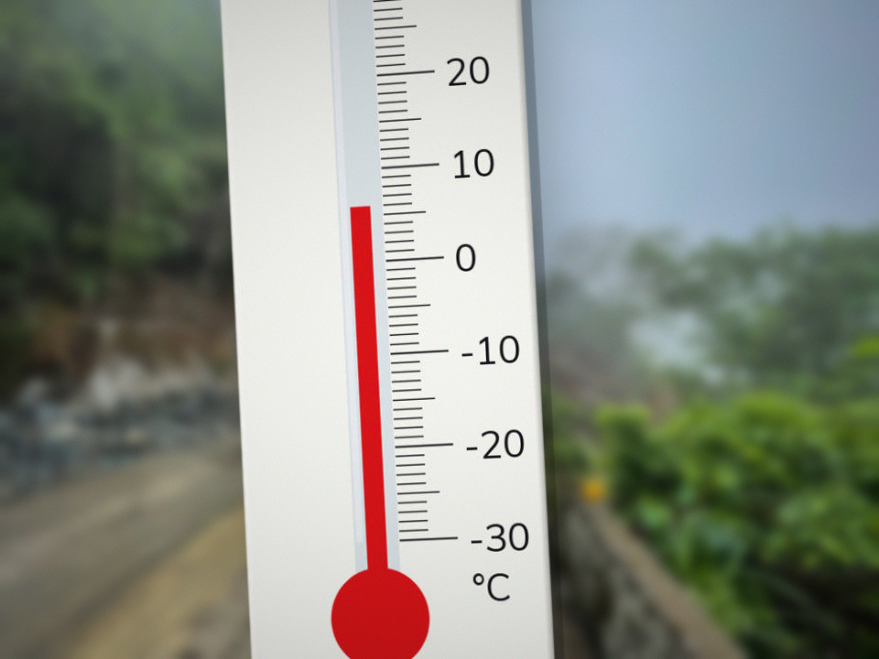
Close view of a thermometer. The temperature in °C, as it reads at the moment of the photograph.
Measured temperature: 6 °C
